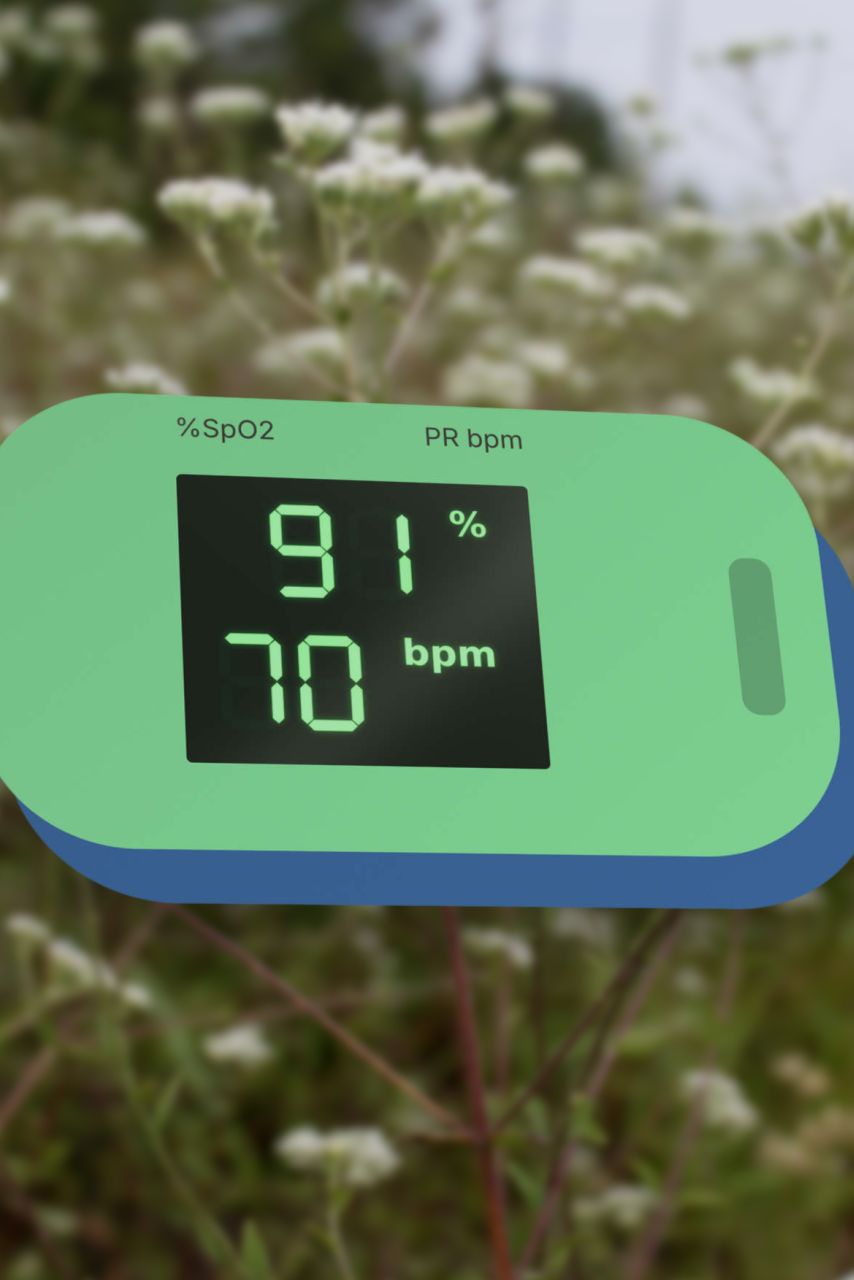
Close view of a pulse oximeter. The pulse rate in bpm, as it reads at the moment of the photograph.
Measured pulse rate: 70 bpm
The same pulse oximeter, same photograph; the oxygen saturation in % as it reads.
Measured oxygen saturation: 91 %
